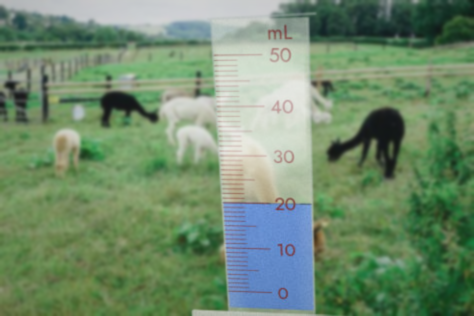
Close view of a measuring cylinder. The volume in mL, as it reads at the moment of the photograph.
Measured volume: 20 mL
